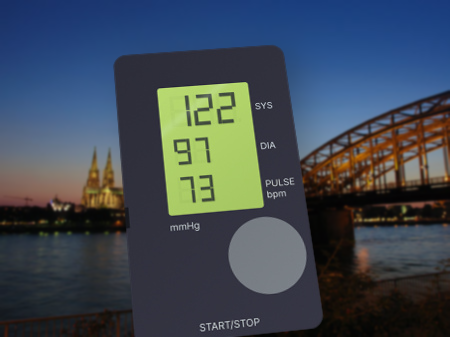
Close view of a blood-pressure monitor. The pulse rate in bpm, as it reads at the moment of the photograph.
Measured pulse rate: 73 bpm
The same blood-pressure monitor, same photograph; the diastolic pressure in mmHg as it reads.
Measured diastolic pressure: 97 mmHg
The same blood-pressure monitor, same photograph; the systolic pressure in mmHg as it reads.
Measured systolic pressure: 122 mmHg
